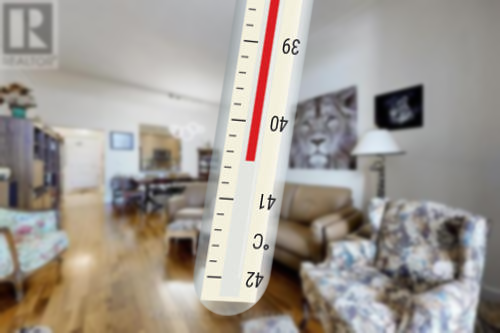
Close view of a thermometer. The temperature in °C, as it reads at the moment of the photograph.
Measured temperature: 40.5 °C
